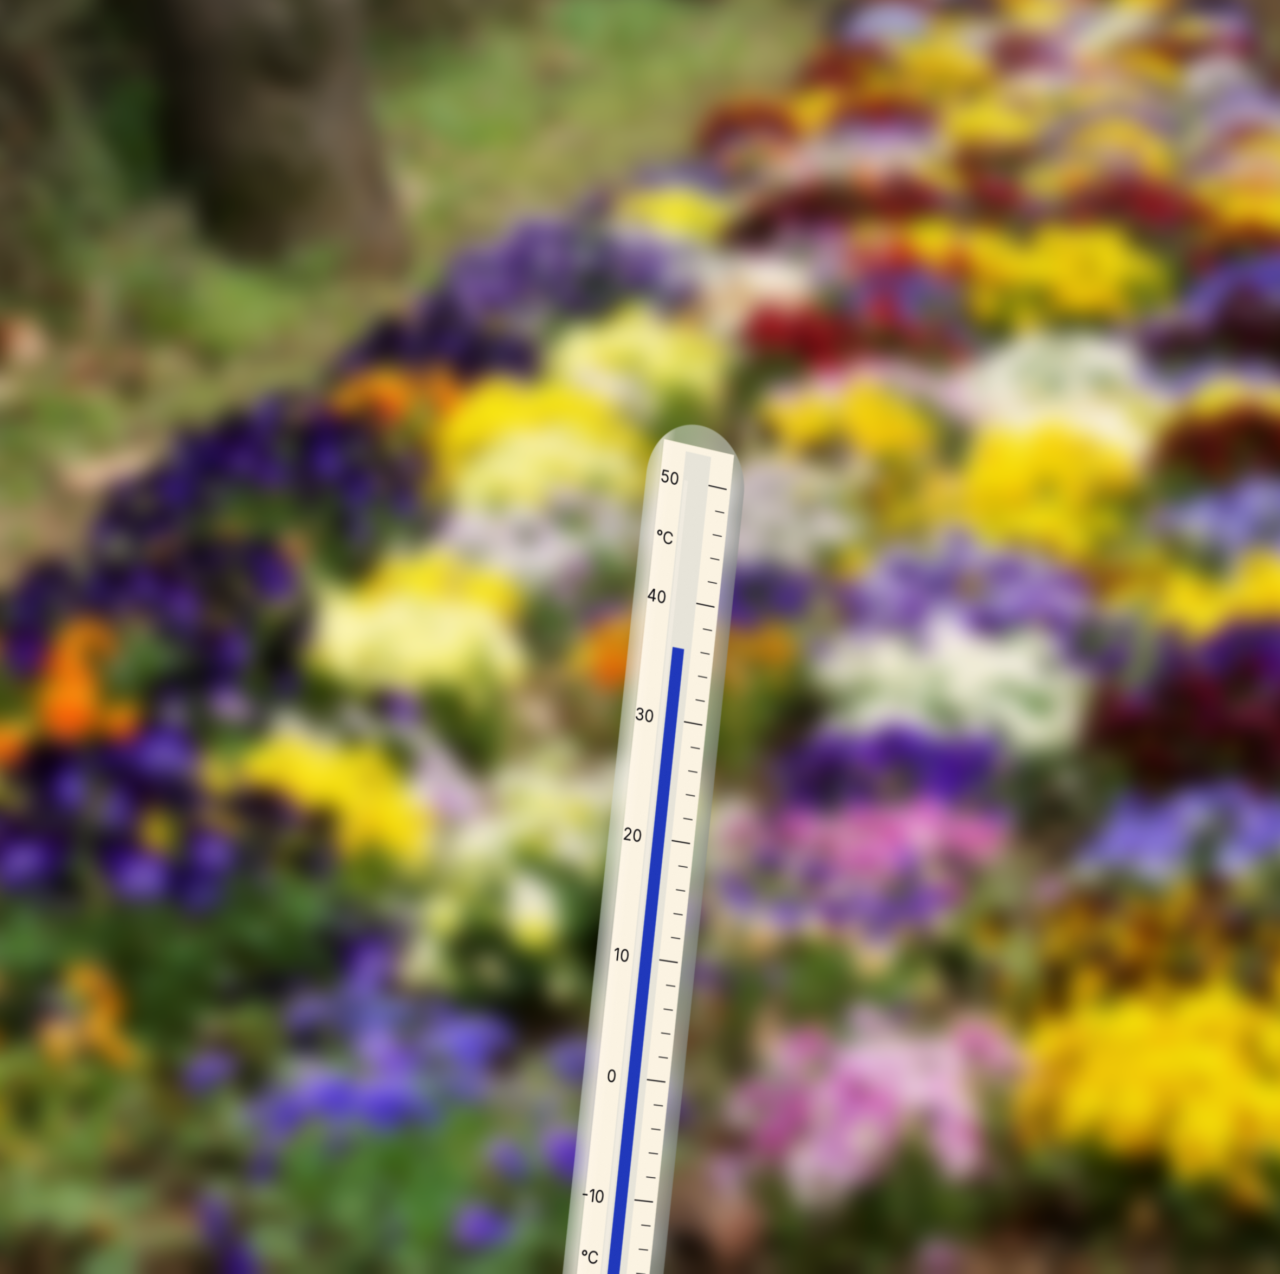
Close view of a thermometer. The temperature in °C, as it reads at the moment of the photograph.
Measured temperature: 36 °C
